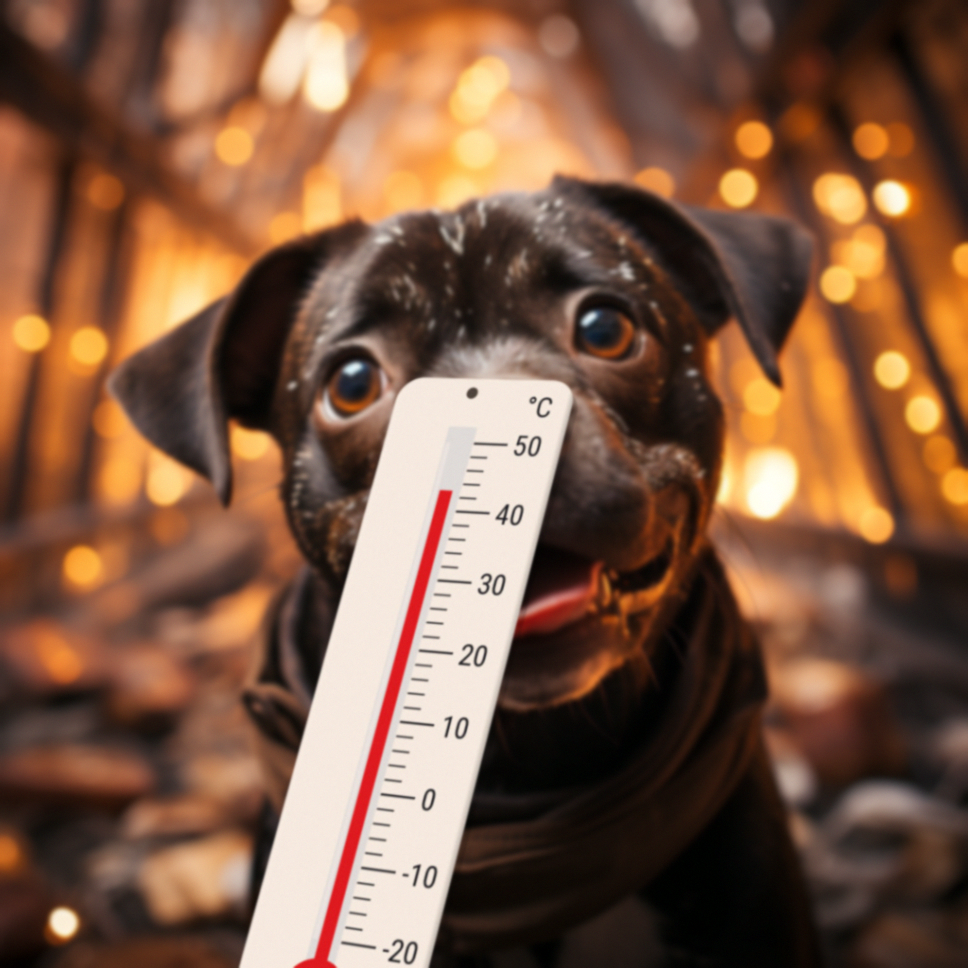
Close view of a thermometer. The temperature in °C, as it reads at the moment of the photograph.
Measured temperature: 43 °C
